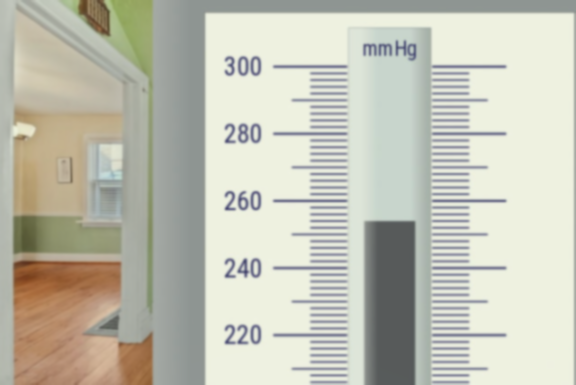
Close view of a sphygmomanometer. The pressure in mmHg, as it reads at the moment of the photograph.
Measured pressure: 254 mmHg
